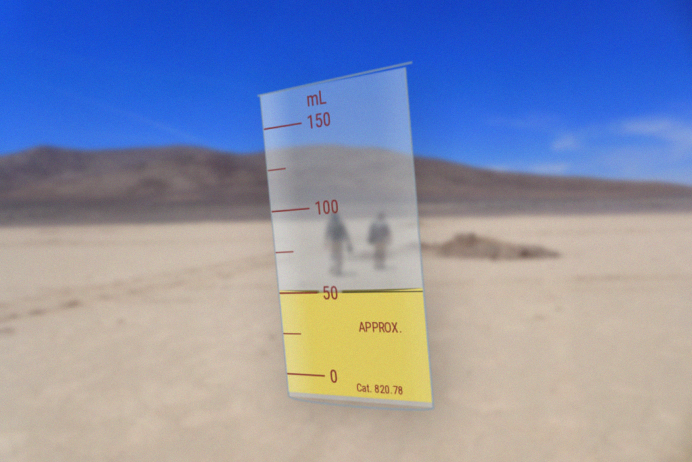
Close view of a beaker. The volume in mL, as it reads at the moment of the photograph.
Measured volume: 50 mL
